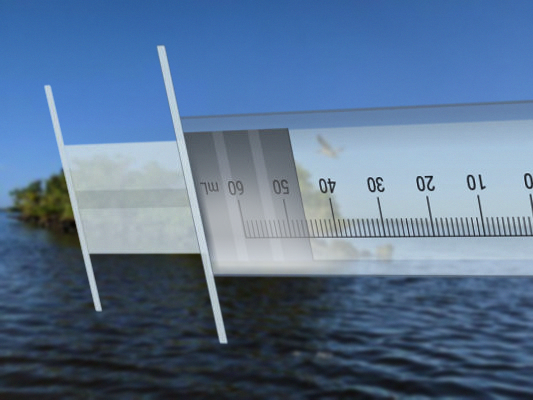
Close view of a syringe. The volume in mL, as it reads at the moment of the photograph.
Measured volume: 46 mL
